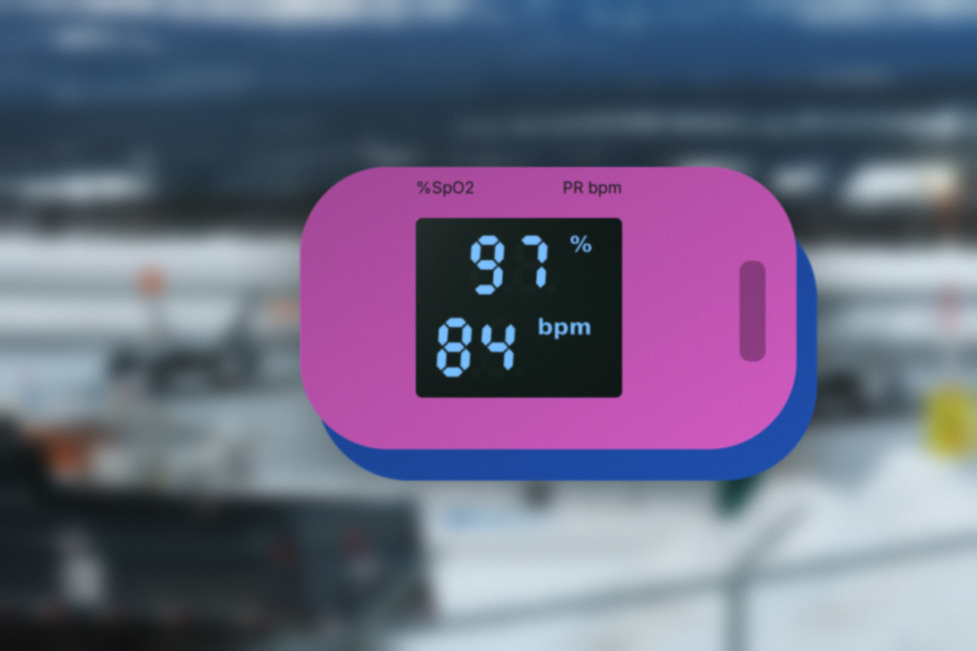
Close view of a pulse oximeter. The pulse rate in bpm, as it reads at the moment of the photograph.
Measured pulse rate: 84 bpm
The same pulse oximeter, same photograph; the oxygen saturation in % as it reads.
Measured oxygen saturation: 97 %
